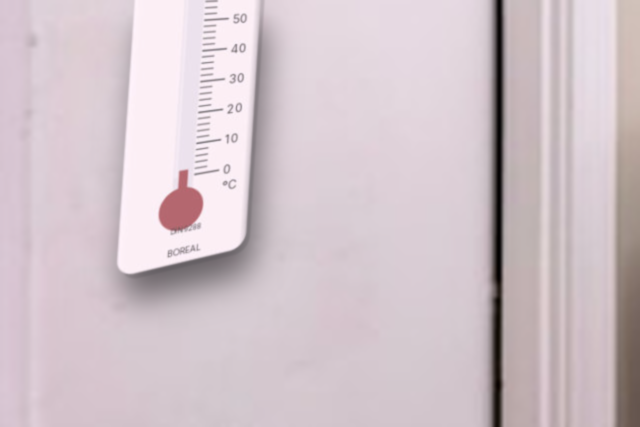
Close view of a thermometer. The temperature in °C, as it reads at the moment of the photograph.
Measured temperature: 2 °C
